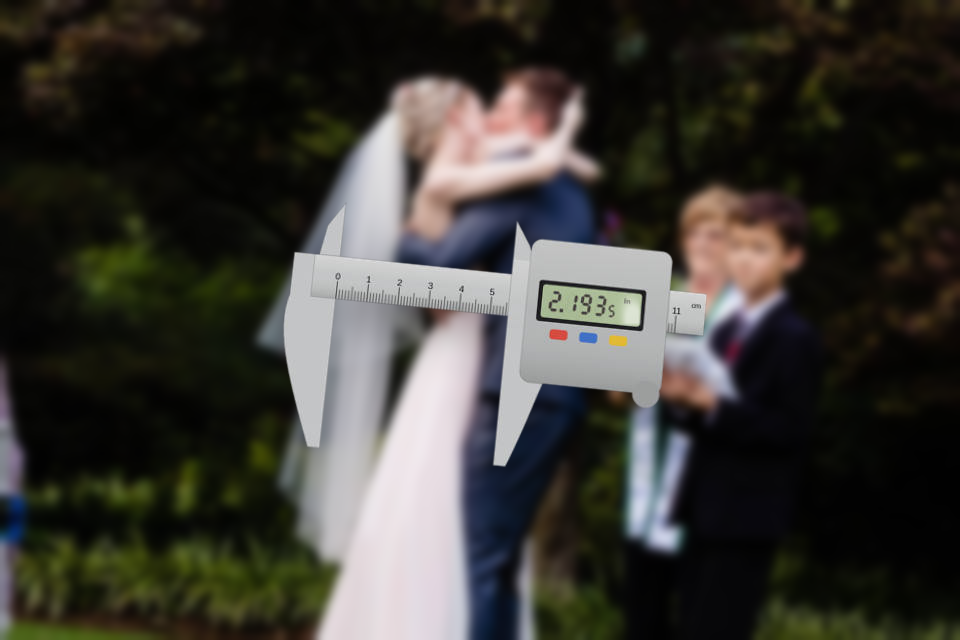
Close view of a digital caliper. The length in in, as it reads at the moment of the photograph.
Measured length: 2.1935 in
